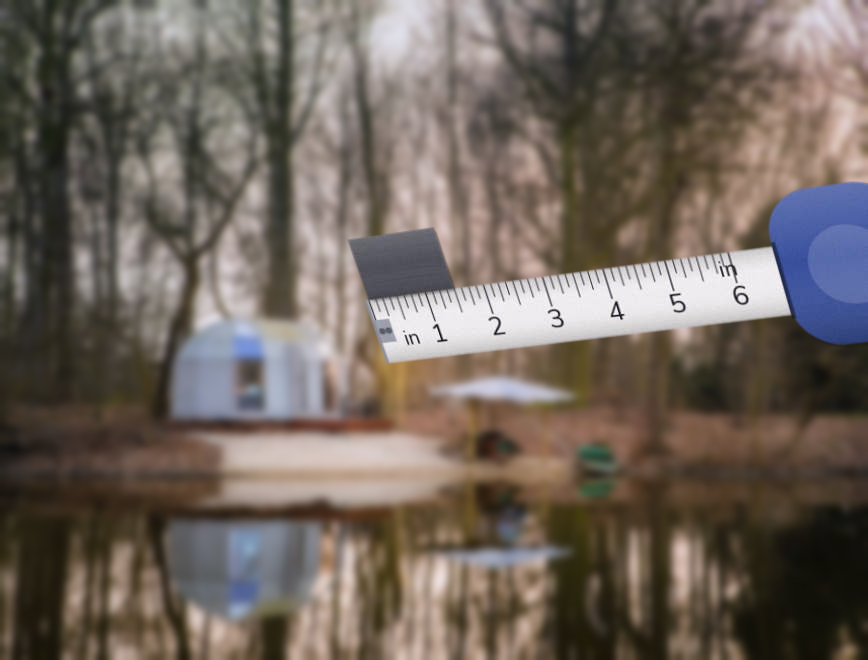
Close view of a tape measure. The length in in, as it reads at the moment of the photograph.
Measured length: 1.5 in
